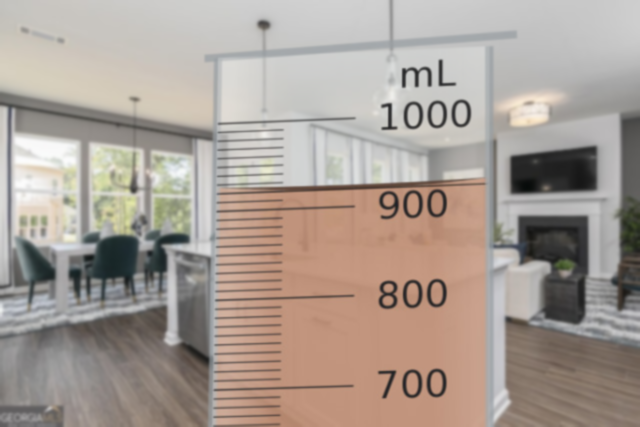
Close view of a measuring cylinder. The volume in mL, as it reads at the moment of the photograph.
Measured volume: 920 mL
